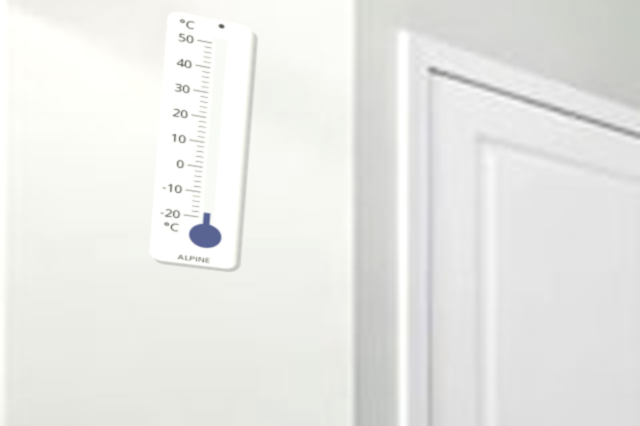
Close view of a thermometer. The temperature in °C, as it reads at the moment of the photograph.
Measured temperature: -18 °C
